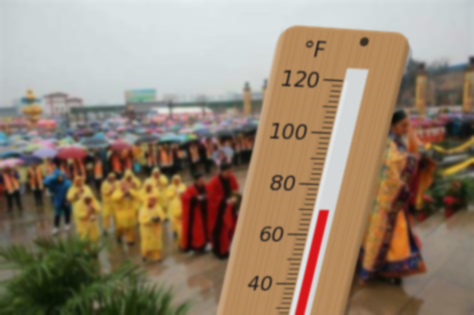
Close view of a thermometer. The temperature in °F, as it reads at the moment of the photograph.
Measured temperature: 70 °F
